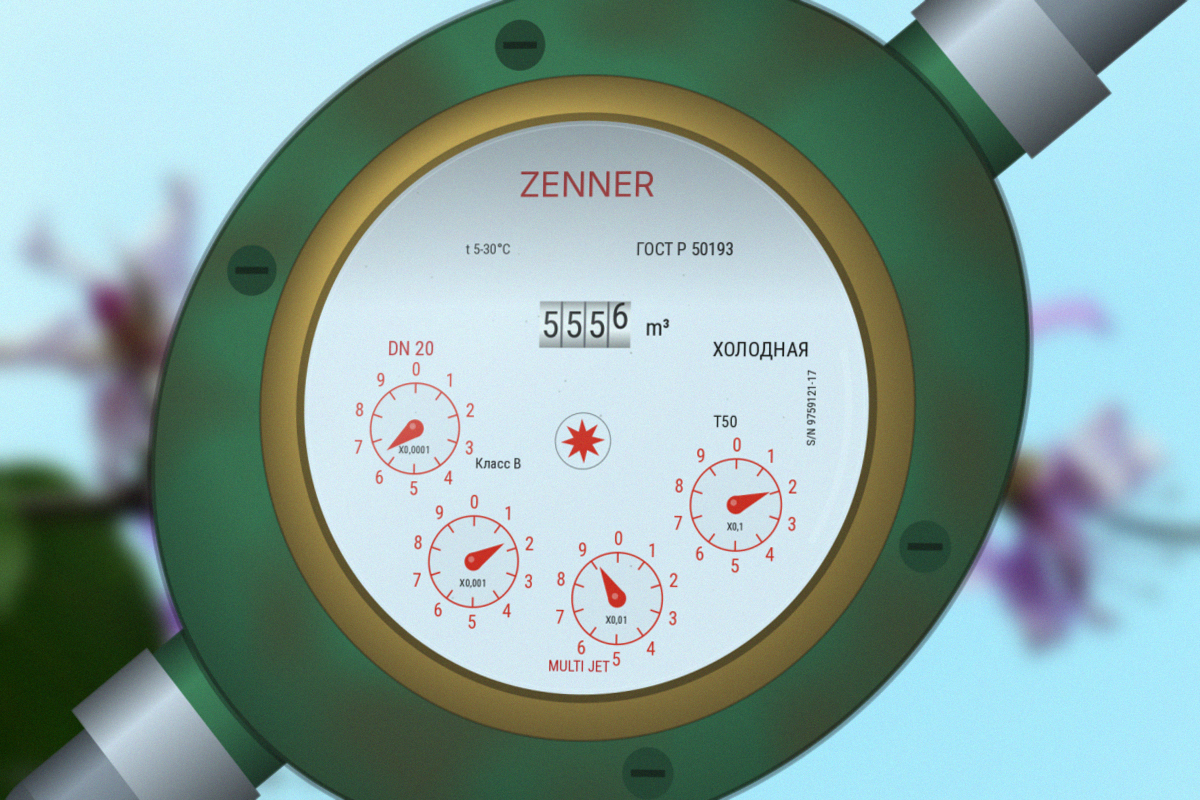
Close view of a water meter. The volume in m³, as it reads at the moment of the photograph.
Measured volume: 5556.1916 m³
